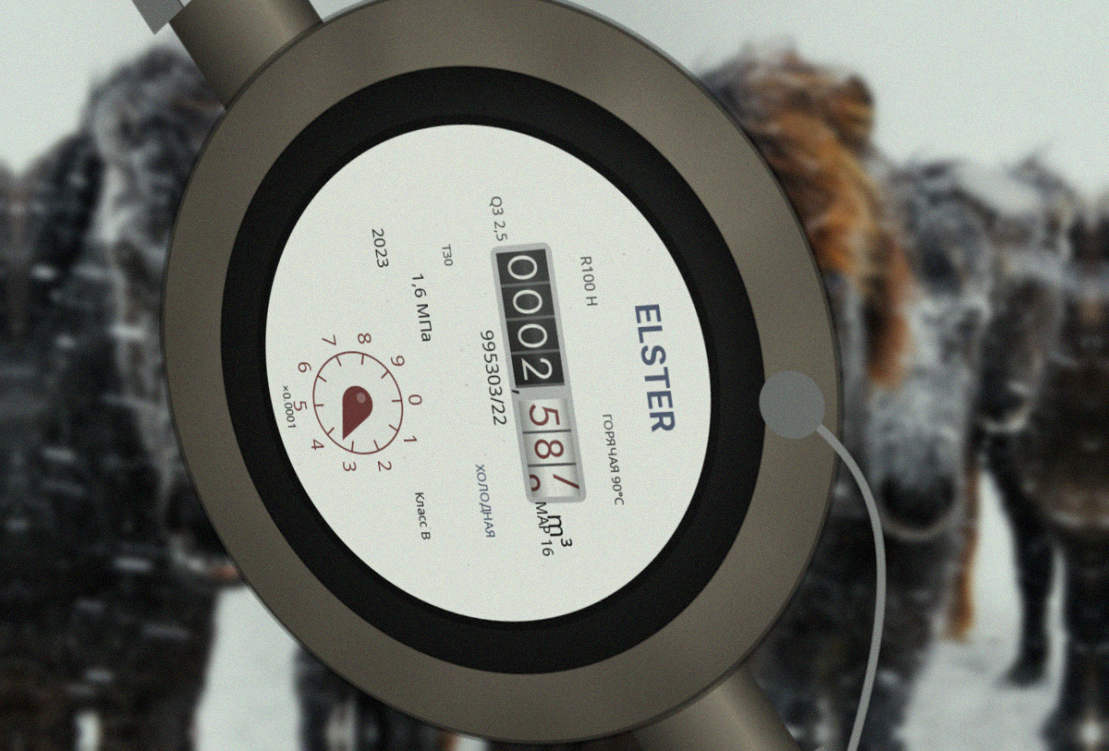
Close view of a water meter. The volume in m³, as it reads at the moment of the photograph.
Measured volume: 2.5873 m³
